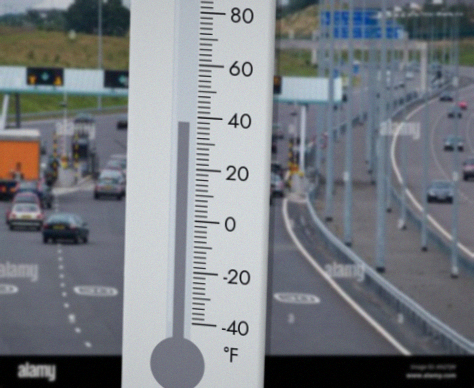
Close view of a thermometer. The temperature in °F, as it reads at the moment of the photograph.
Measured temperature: 38 °F
